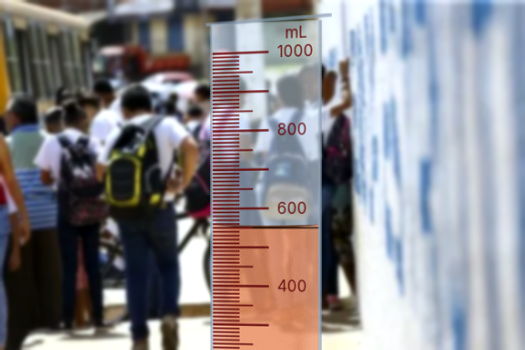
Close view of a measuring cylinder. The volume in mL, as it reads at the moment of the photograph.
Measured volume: 550 mL
